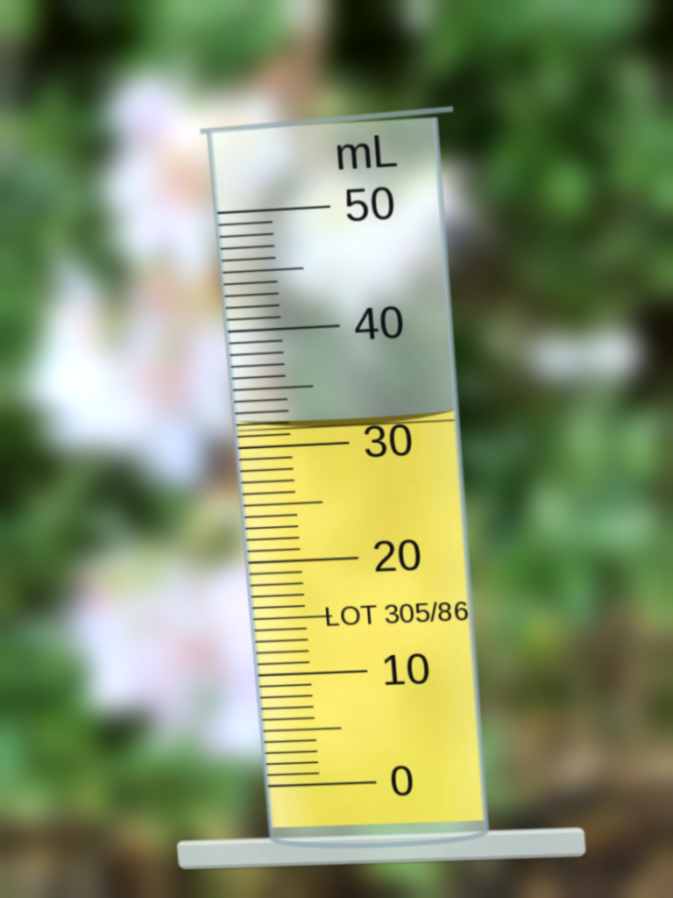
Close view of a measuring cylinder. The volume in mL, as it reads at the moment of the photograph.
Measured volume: 31.5 mL
